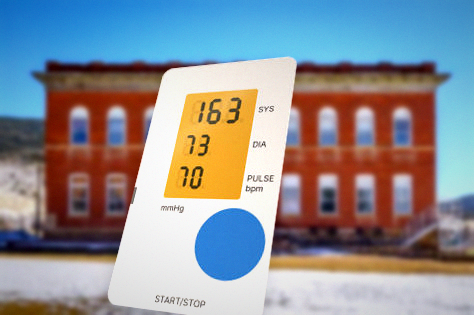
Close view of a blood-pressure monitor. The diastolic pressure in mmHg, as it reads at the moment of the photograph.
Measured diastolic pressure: 73 mmHg
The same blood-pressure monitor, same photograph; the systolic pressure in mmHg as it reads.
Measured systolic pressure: 163 mmHg
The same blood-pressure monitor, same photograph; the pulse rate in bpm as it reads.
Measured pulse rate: 70 bpm
